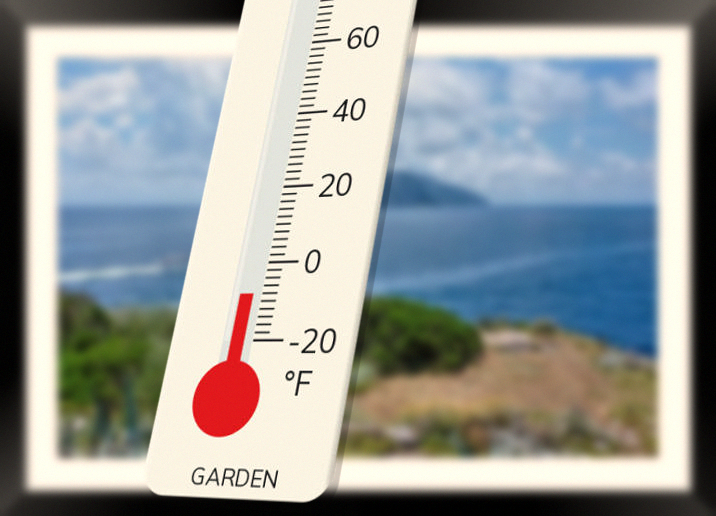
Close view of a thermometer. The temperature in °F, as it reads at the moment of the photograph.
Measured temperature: -8 °F
